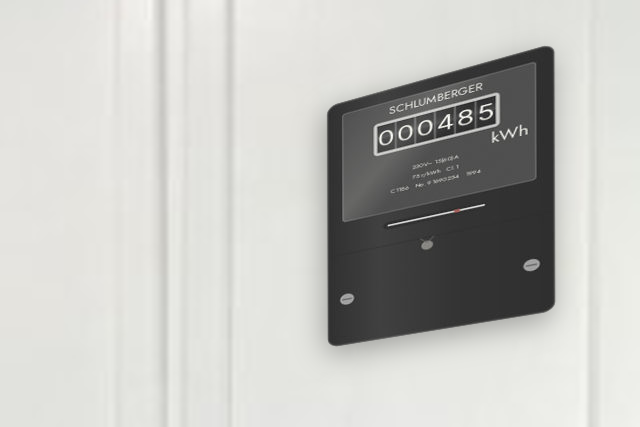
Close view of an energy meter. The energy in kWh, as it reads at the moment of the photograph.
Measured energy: 485 kWh
